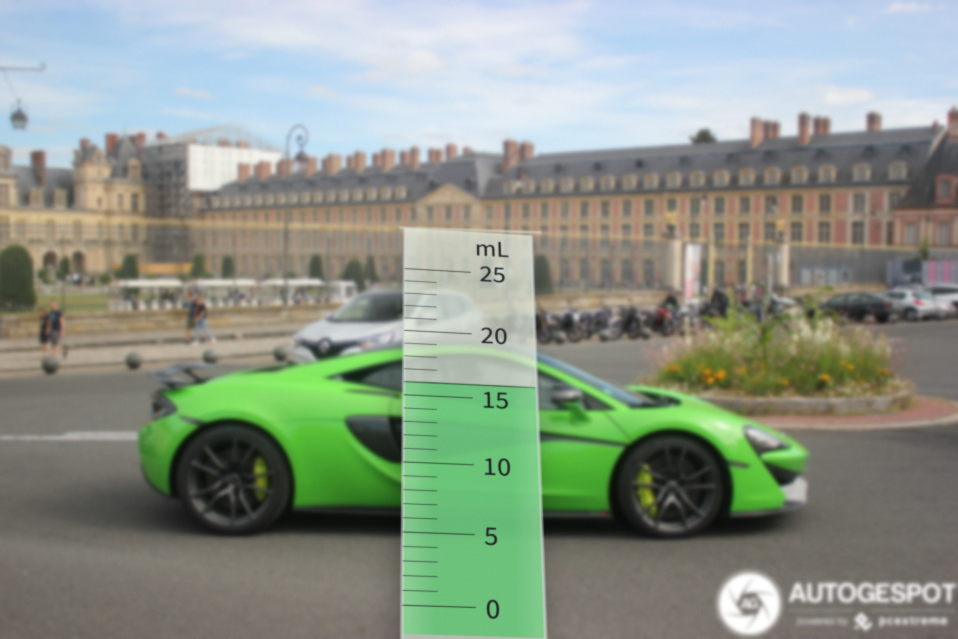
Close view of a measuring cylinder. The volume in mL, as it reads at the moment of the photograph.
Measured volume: 16 mL
